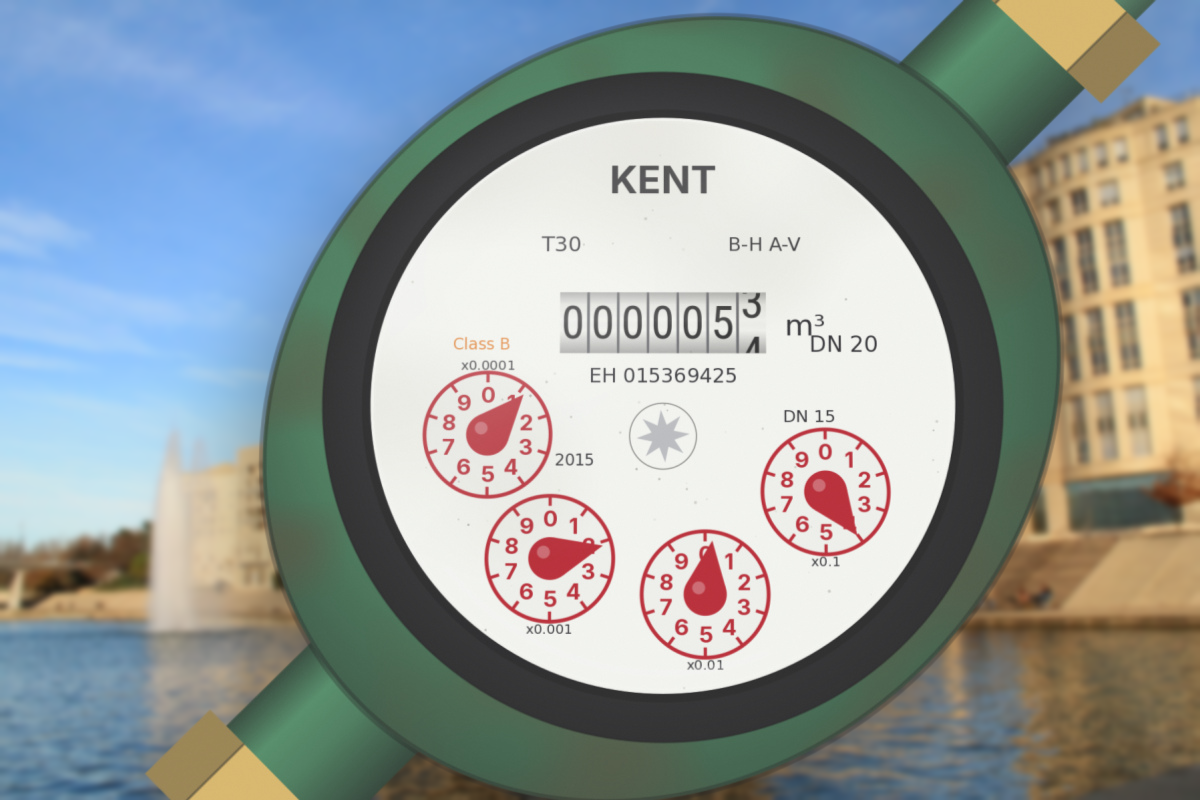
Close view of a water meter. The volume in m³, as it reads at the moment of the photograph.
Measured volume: 53.4021 m³
